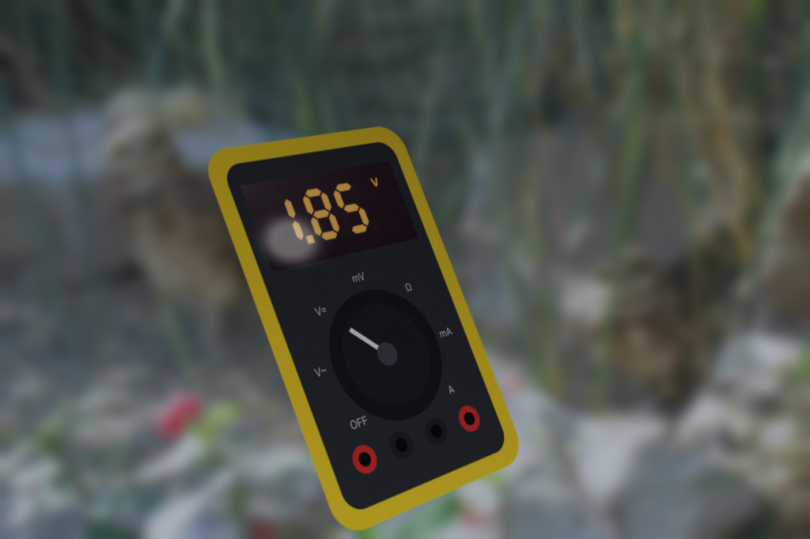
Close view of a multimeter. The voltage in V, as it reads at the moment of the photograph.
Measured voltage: 1.85 V
